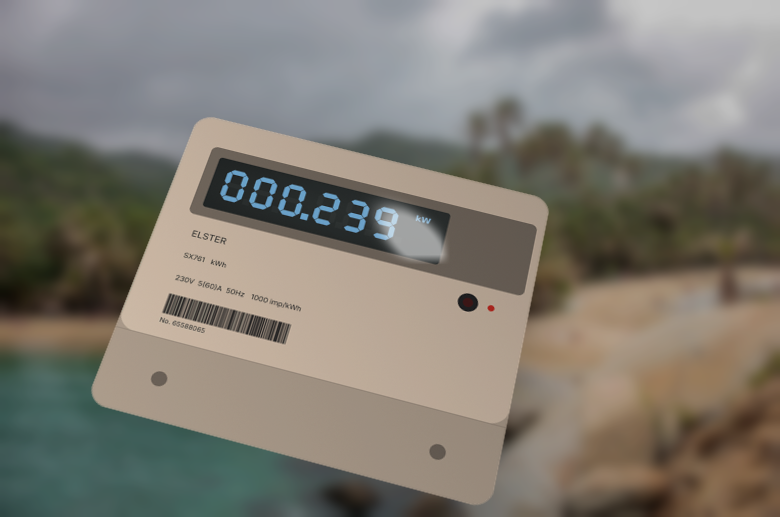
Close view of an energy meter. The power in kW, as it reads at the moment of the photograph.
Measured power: 0.239 kW
